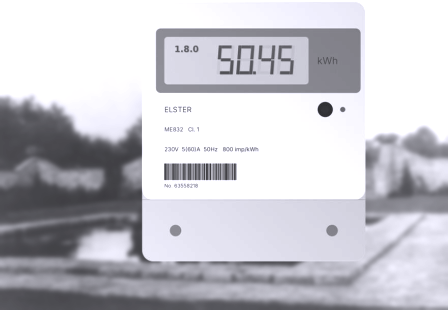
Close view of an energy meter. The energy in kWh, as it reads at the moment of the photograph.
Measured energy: 50.45 kWh
